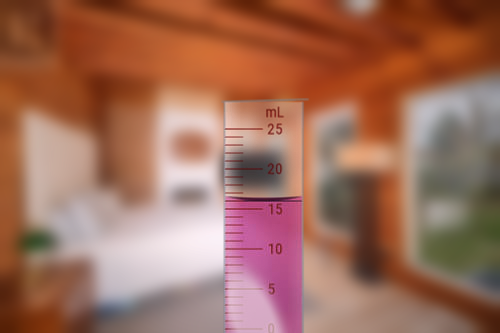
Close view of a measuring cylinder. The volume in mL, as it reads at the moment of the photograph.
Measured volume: 16 mL
